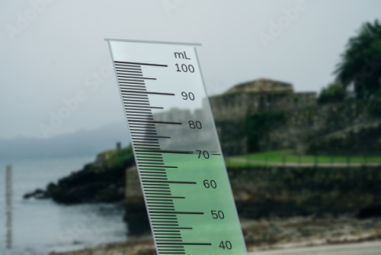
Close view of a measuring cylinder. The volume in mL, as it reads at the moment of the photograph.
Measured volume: 70 mL
